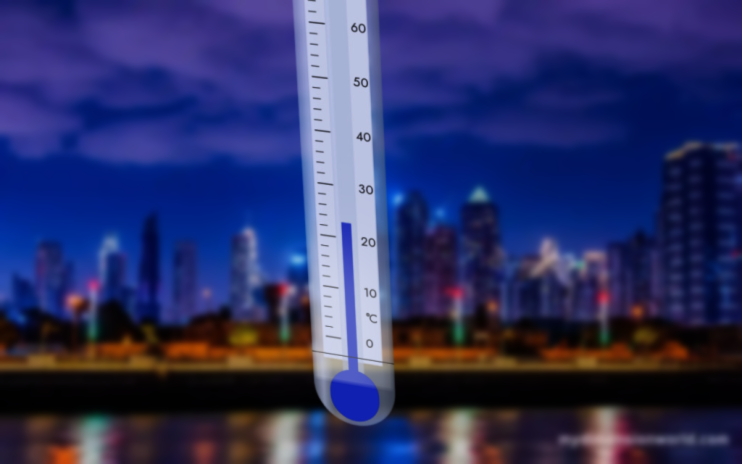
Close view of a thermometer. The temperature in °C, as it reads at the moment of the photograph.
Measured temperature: 23 °C
